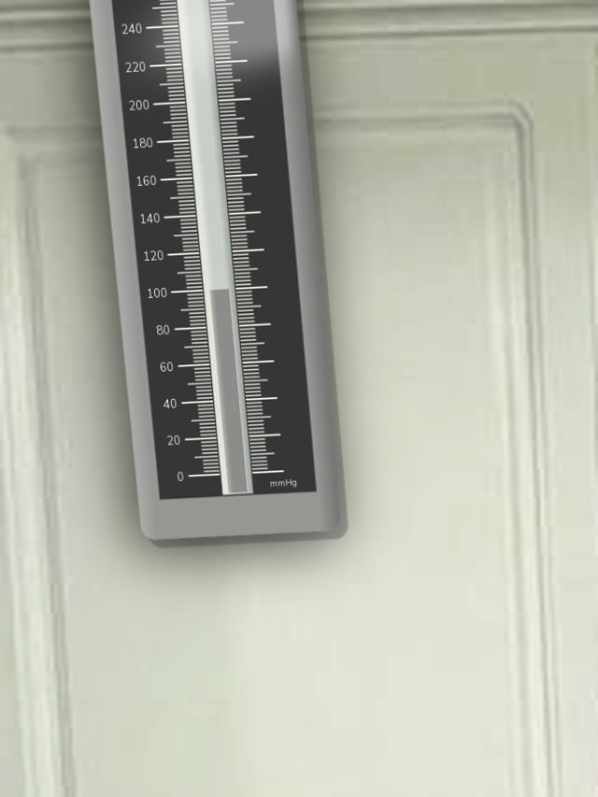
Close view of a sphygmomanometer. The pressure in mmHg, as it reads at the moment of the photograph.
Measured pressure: 100 mmHg
